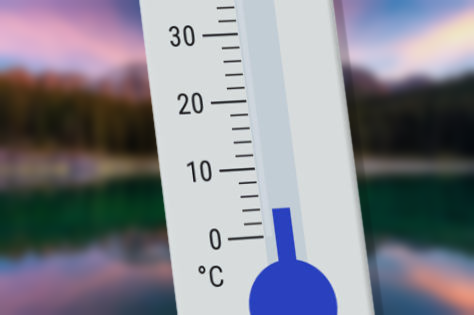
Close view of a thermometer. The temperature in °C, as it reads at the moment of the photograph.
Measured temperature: 4 °C
